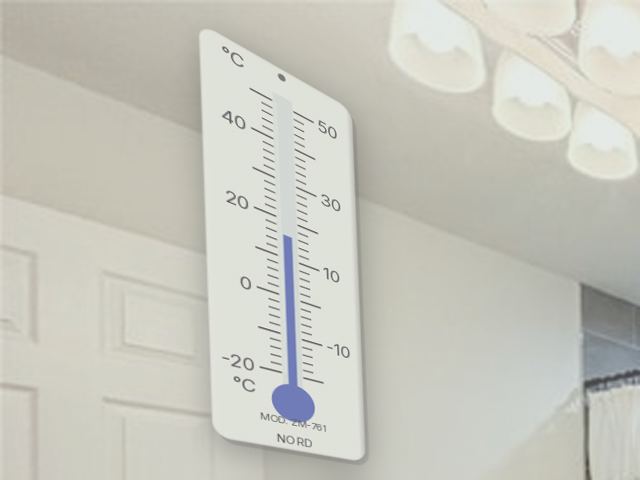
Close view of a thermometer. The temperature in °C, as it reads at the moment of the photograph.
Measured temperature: 16 °C
